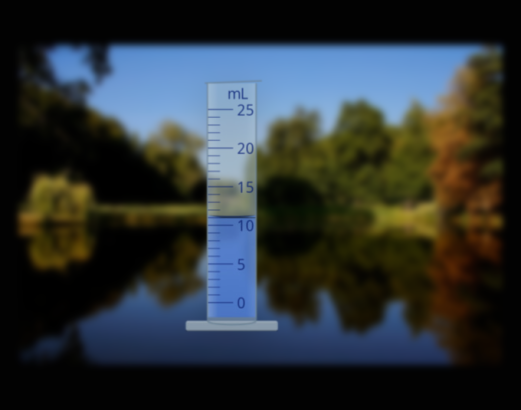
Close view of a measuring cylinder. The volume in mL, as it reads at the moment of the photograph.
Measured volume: 11 mL
